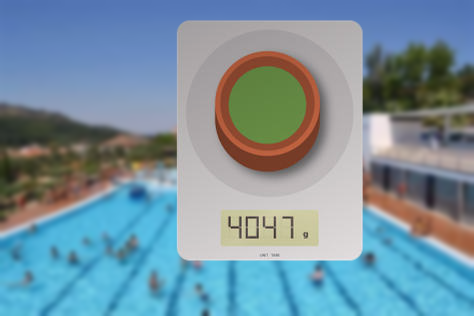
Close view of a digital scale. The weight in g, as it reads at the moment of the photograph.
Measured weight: 4047 g
